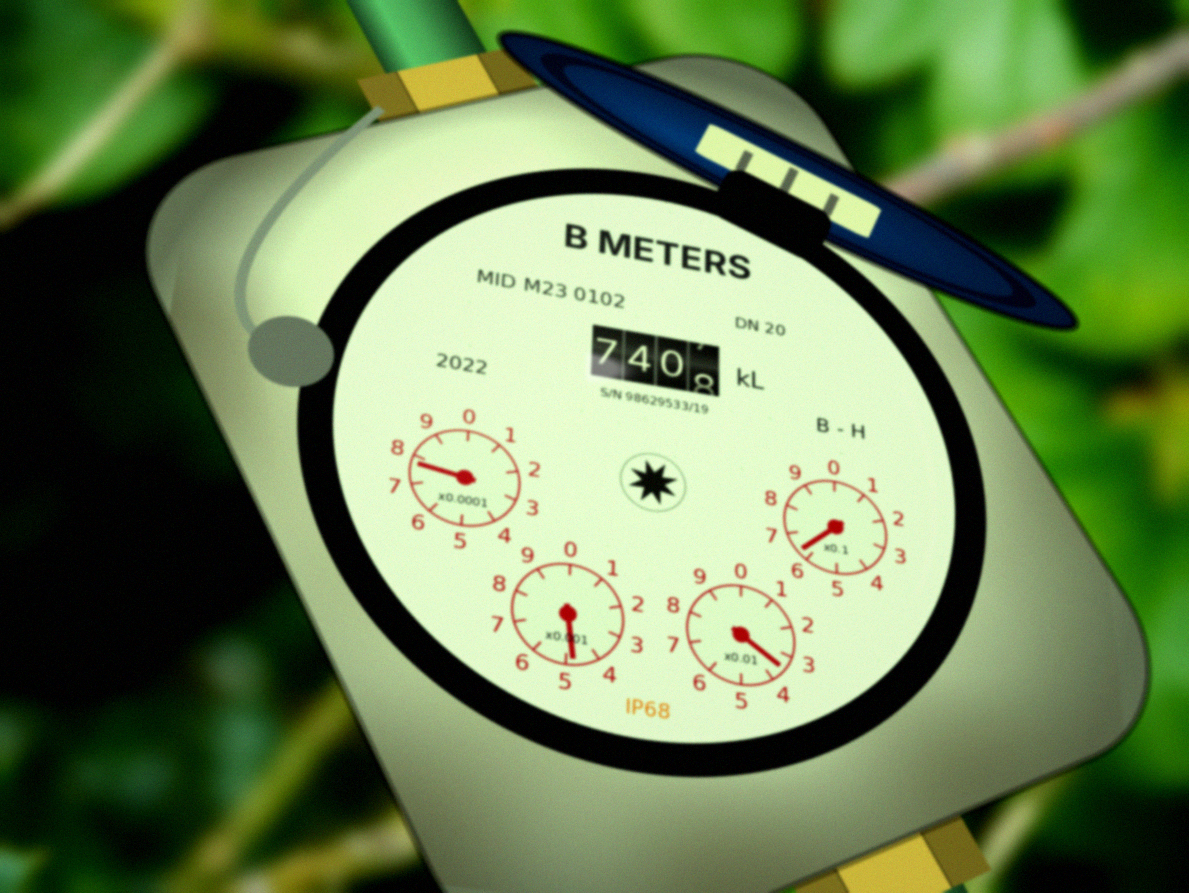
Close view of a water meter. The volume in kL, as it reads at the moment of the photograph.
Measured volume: 7407.6347 kL
